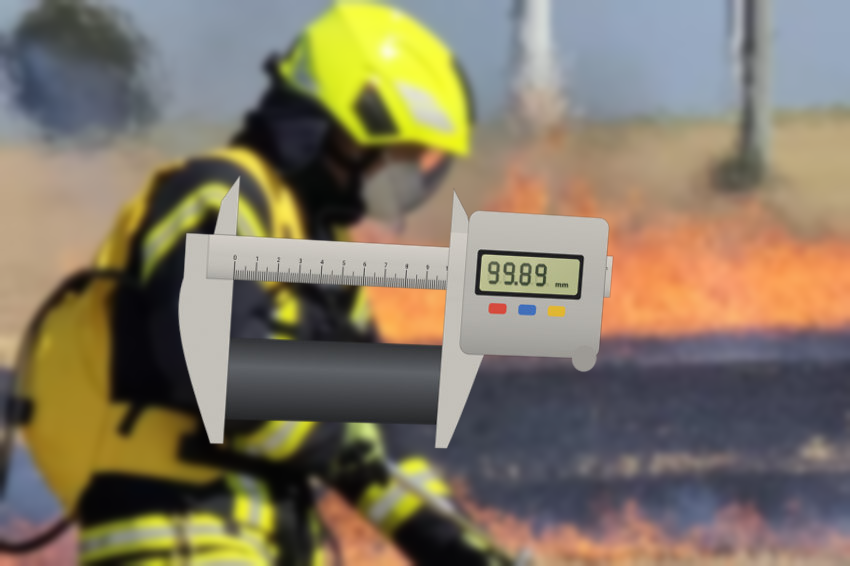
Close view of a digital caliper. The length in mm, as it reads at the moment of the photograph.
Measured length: 99.89 mm
